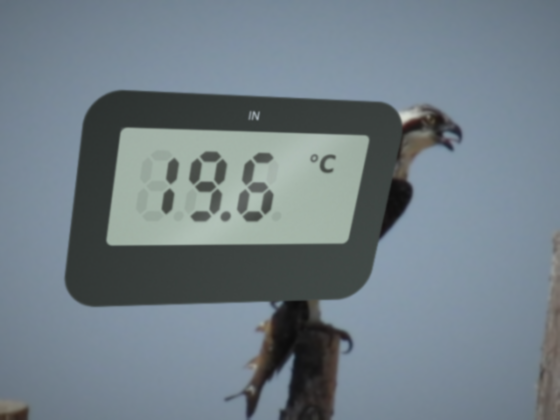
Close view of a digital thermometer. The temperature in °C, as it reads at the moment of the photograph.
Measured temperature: 19.6 °C
